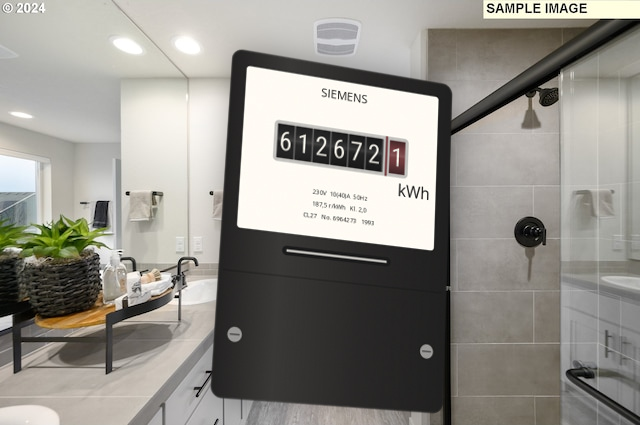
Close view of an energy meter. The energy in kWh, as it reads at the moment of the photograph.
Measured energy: 612672.1 kWh
